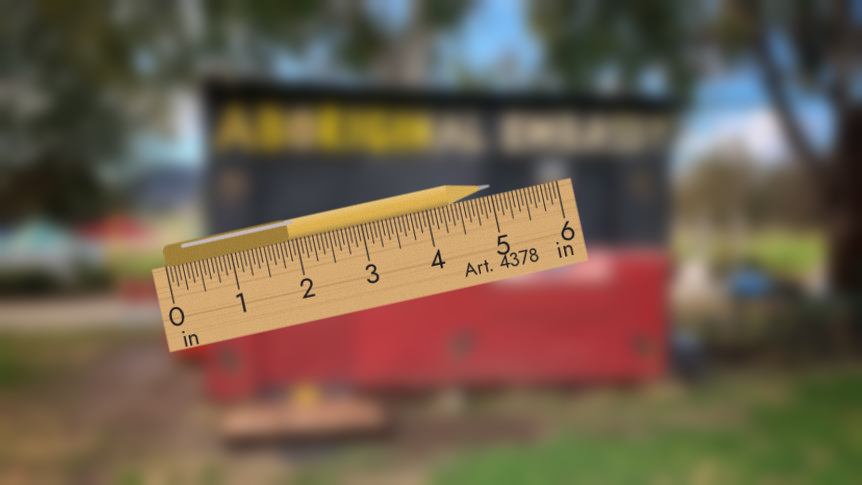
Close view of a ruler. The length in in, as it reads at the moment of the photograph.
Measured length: 5 in
